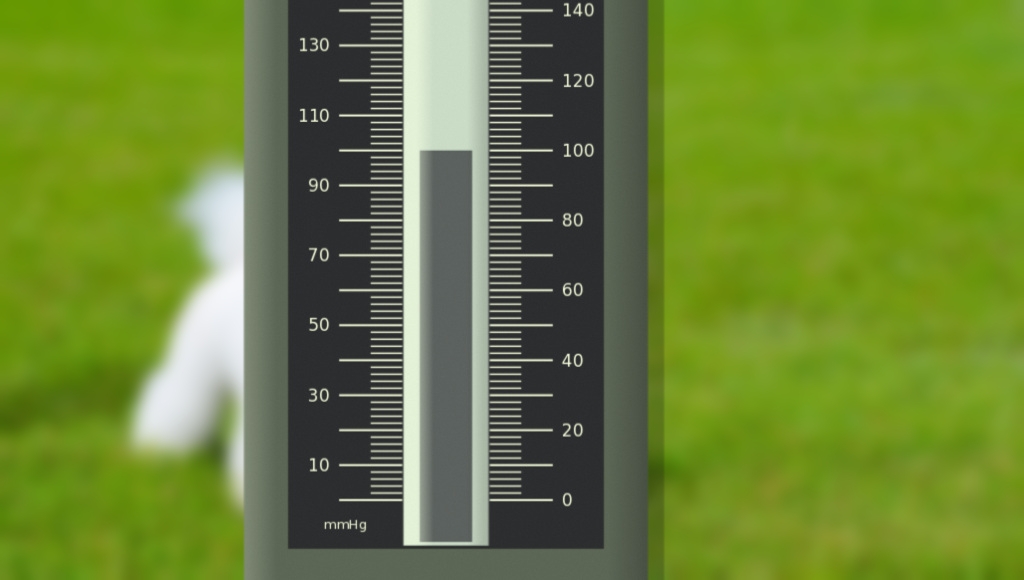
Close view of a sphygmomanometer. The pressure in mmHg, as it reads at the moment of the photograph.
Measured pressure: 100 mmHg
